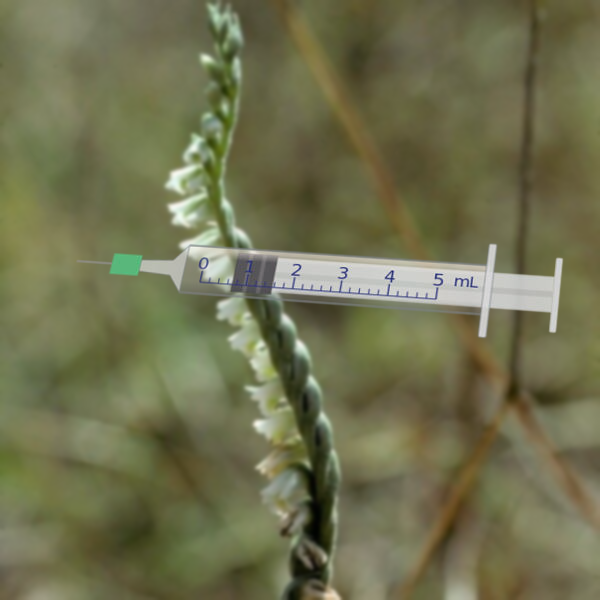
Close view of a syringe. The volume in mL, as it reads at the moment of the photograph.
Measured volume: 0.7 mL
